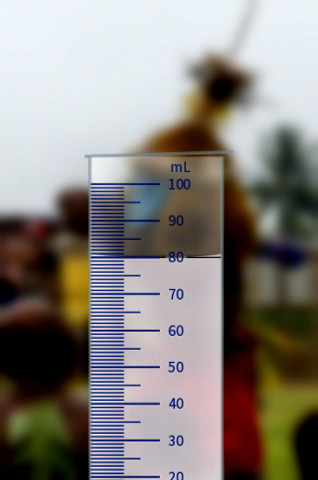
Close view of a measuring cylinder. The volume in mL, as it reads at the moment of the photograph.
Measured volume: 80 mL
